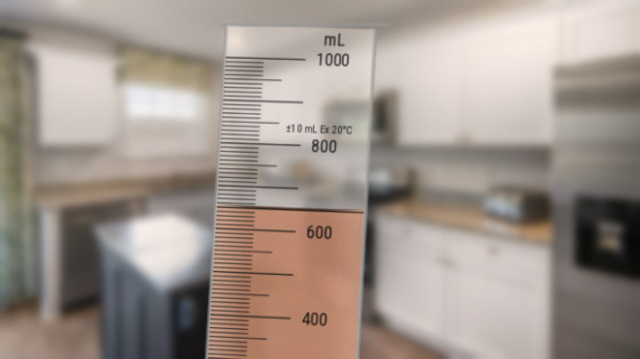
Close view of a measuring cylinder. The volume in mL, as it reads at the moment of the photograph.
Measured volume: 650 mL
